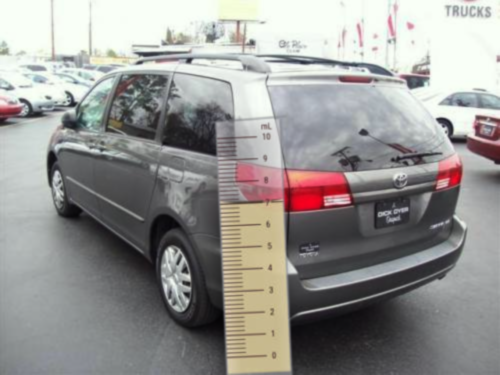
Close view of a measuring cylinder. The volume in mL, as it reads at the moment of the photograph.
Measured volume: 7 mL
